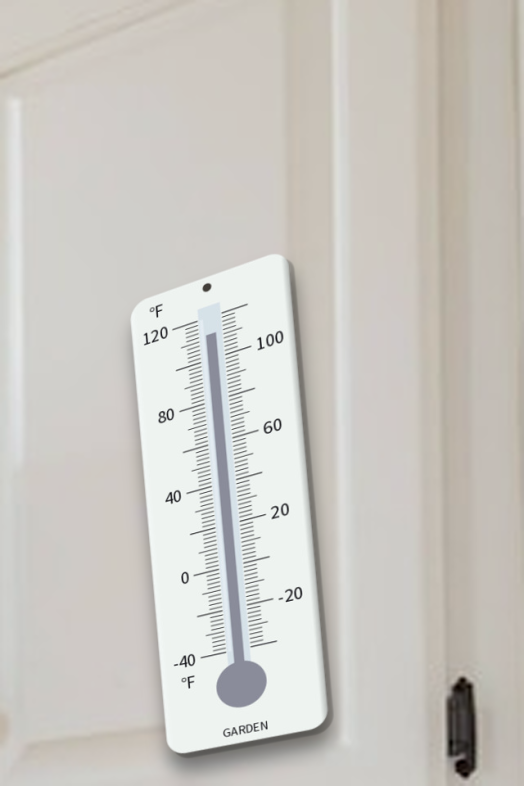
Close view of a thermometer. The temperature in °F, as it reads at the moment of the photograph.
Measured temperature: 112 °F
